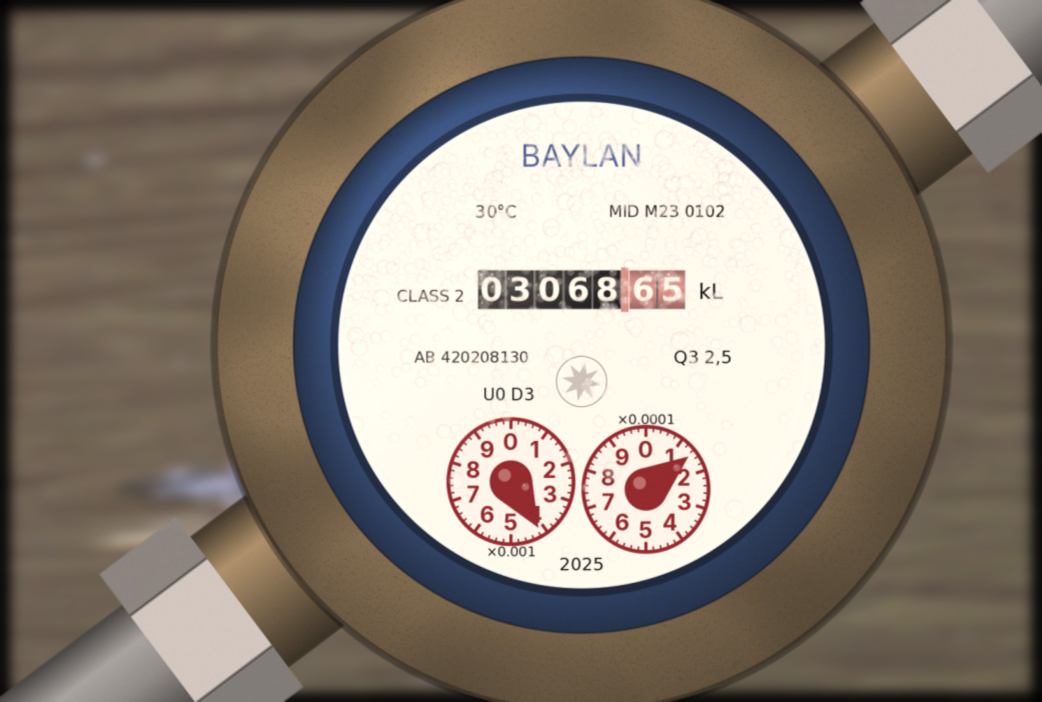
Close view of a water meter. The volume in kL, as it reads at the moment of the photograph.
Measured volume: 3068.6541 kL
